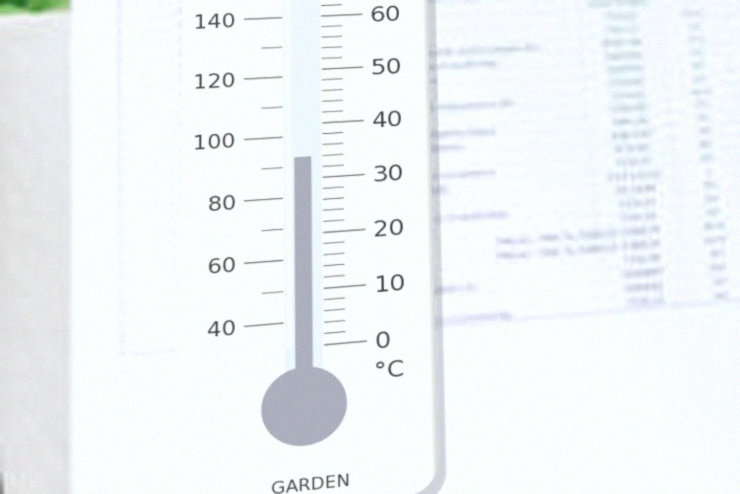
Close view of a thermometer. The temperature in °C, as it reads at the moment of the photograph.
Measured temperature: 34 °C
